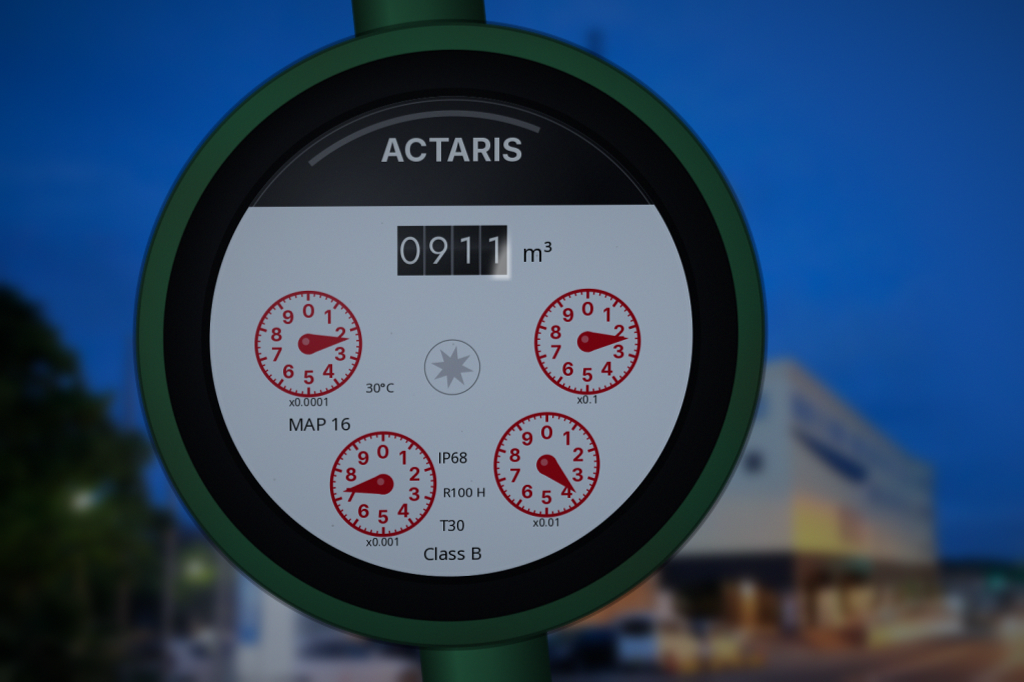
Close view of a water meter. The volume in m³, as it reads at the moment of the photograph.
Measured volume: 911.2372 m³
